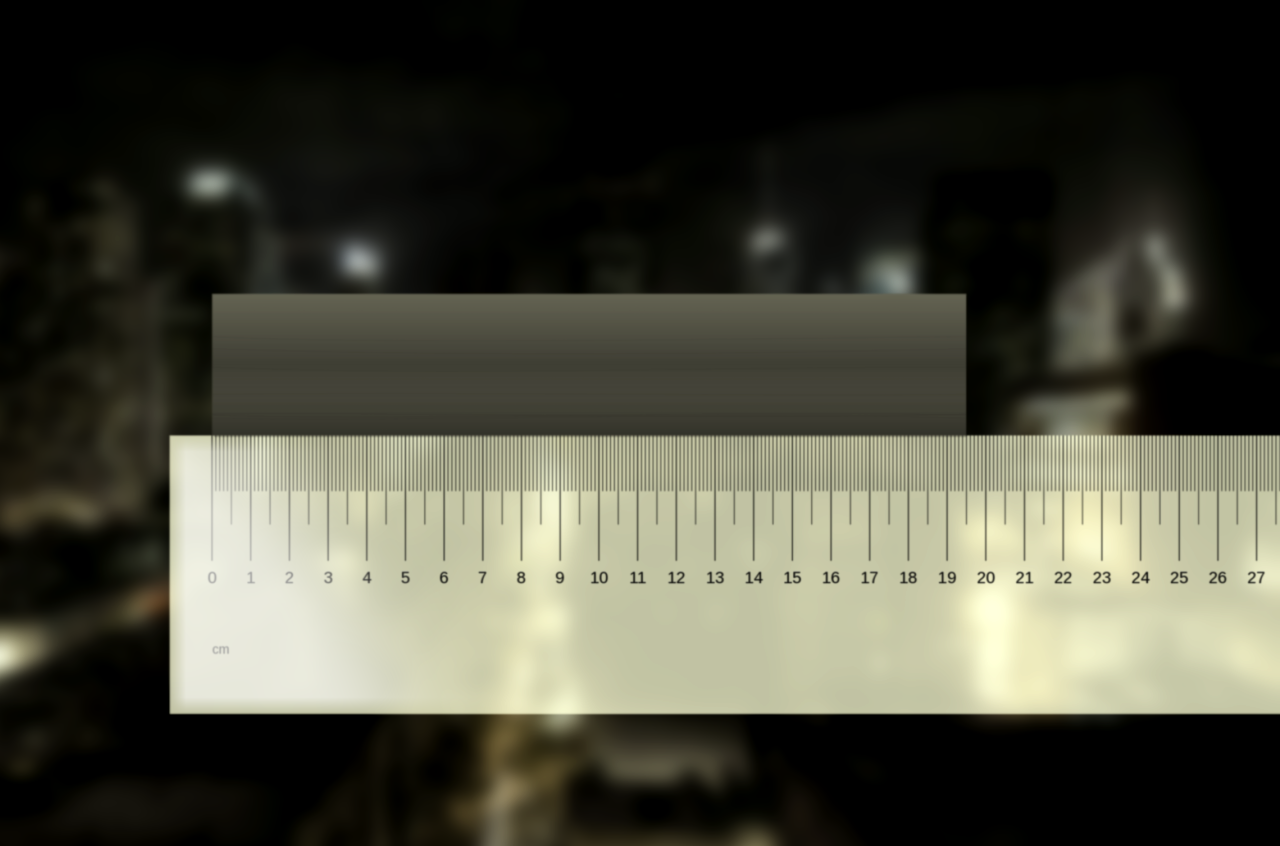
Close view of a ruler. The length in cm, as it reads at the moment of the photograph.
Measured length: 19.5 cm
